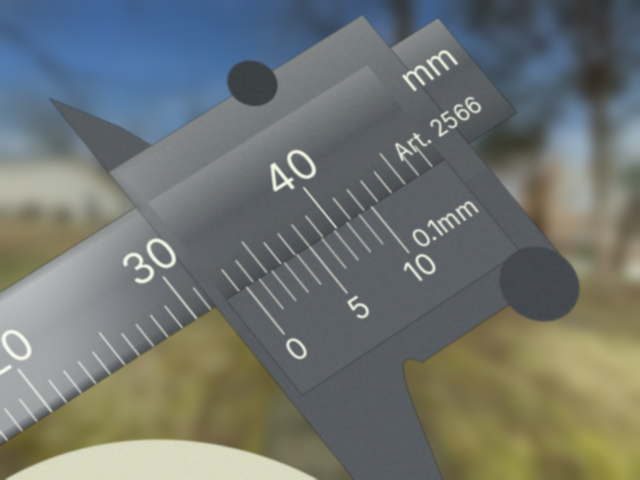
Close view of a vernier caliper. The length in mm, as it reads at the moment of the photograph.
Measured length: 33.5 mm
